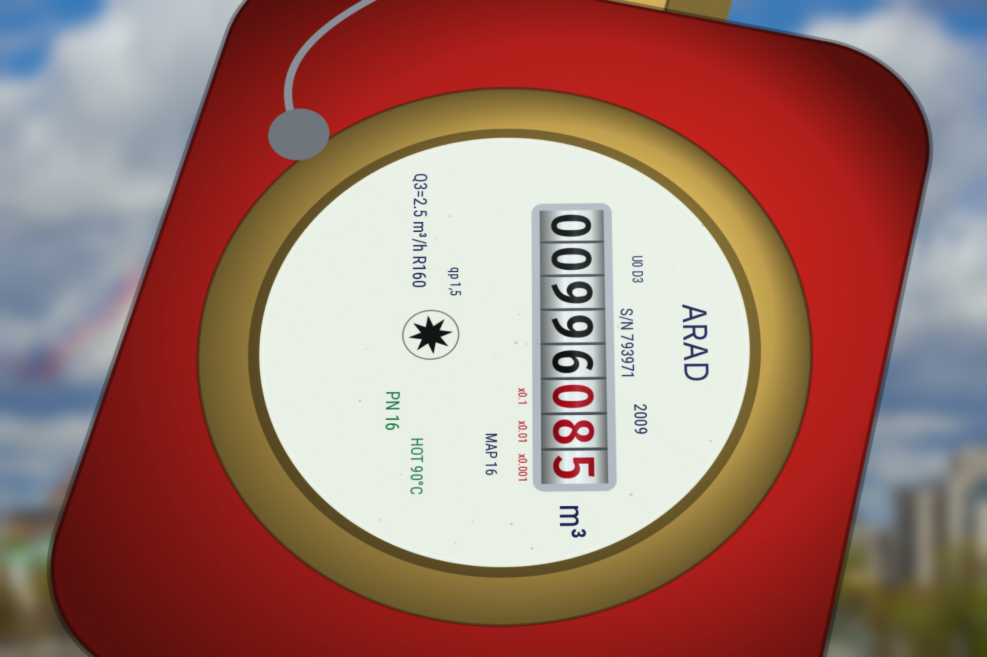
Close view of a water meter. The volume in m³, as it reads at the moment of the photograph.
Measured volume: 996.085 m³
